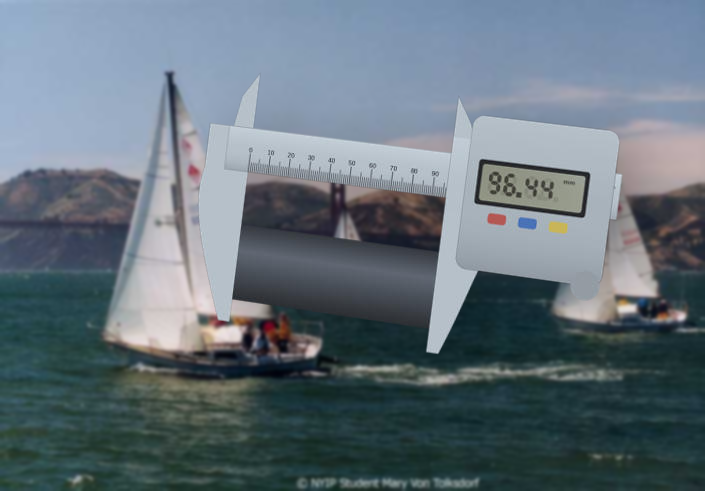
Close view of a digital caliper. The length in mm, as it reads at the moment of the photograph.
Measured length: 96.44 mm
